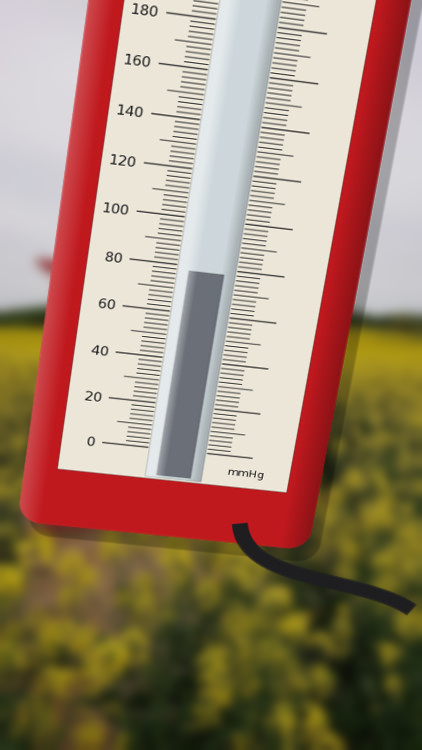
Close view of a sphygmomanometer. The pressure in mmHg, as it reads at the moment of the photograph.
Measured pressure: 78 mmHg
